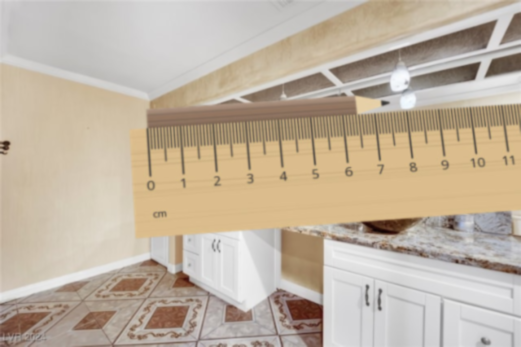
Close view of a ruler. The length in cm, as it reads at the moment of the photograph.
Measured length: 7.5 cm
